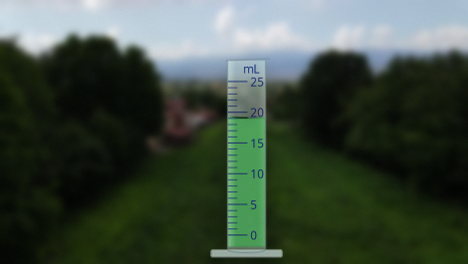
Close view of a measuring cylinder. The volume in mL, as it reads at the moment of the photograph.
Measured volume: 19 mL
